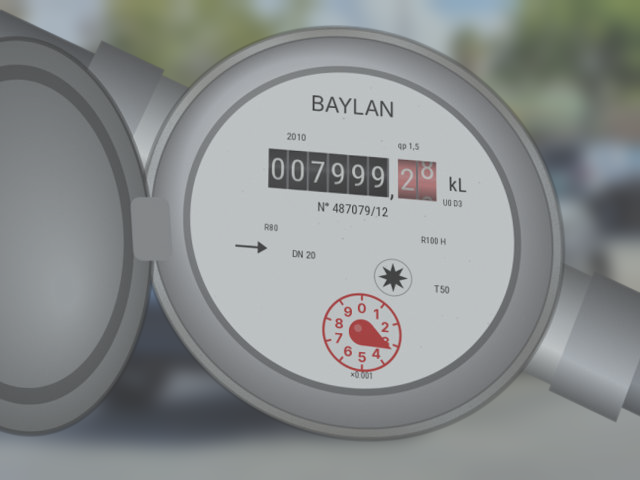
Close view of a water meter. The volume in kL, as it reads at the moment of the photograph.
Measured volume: 7999.283 kL
